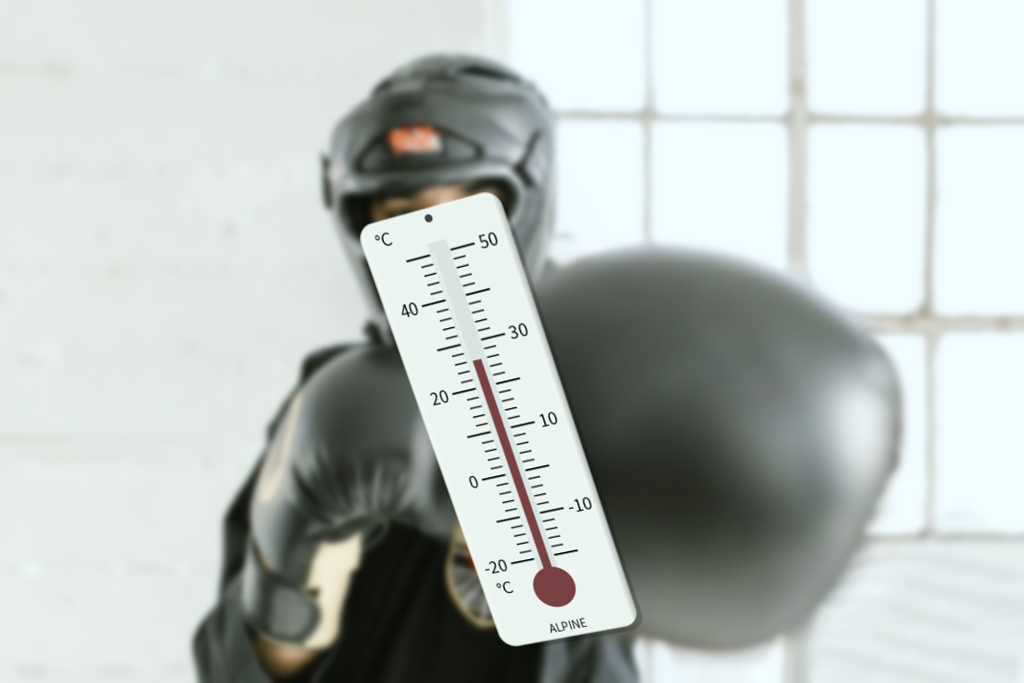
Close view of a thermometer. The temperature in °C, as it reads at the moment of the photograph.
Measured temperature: 26 °C
